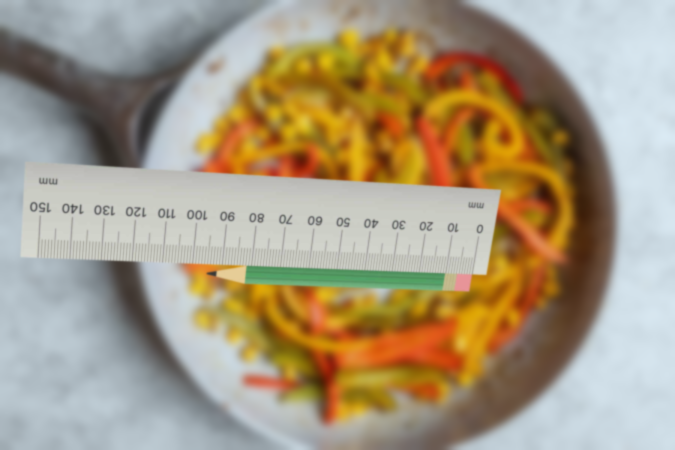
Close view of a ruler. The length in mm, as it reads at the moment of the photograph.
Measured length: 95 mm
